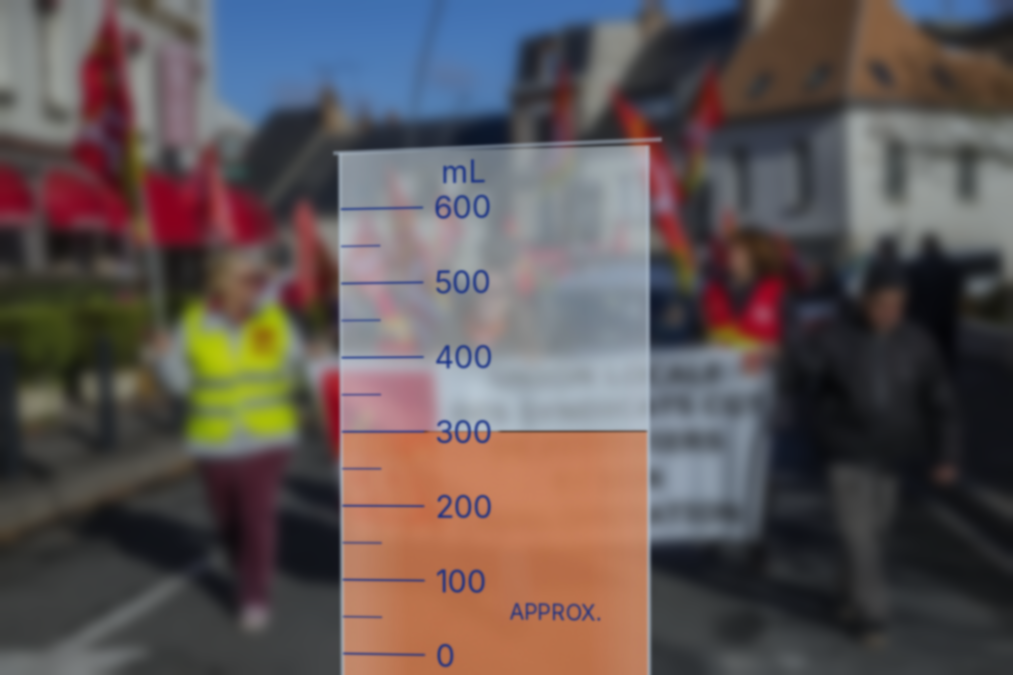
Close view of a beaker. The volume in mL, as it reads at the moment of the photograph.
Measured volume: 300 mL
